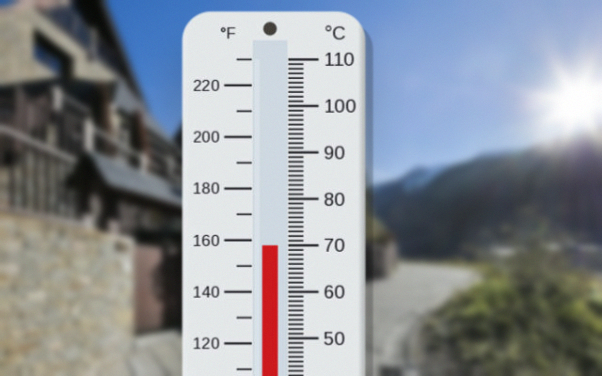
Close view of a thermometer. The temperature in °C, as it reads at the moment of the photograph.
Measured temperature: 70 °C
